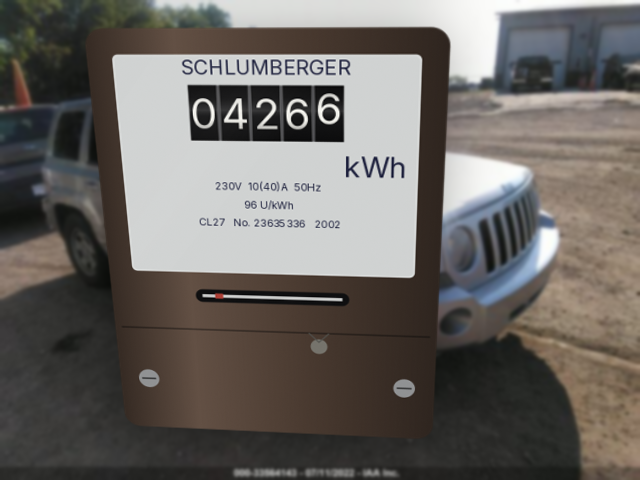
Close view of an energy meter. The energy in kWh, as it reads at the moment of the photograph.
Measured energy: 4266 kWh
